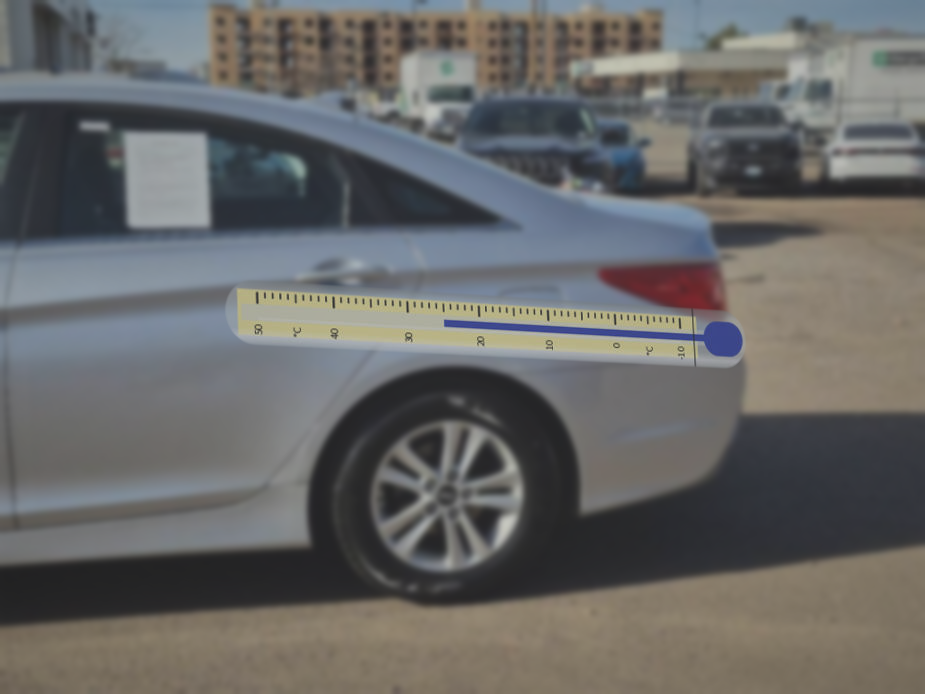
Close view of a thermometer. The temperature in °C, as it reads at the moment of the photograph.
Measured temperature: 25 °C
